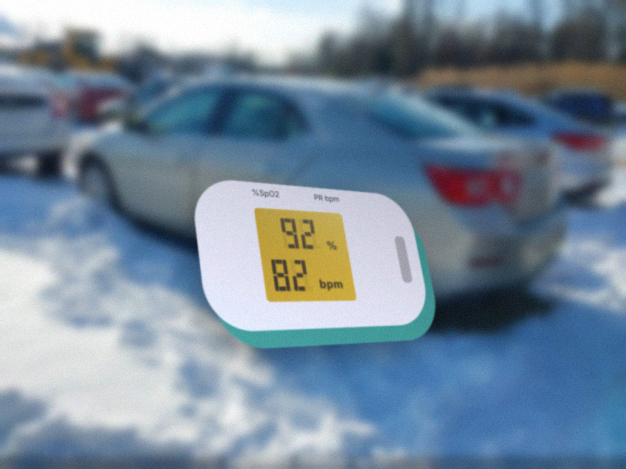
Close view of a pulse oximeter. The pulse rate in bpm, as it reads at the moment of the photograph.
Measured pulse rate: 82 bpm
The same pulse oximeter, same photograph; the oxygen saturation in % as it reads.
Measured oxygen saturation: 92 %
